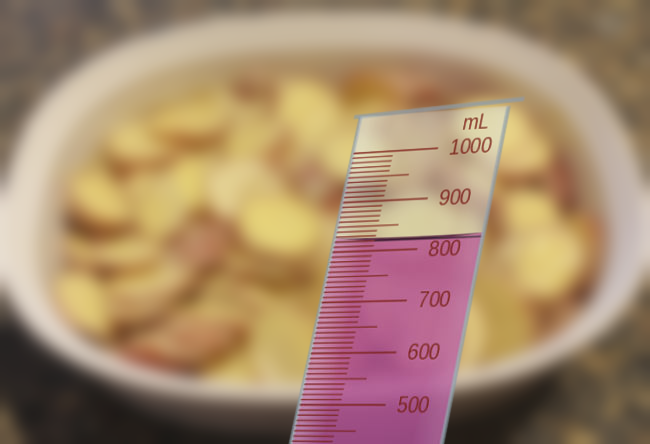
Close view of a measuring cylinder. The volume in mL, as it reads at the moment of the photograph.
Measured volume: 820 mL
